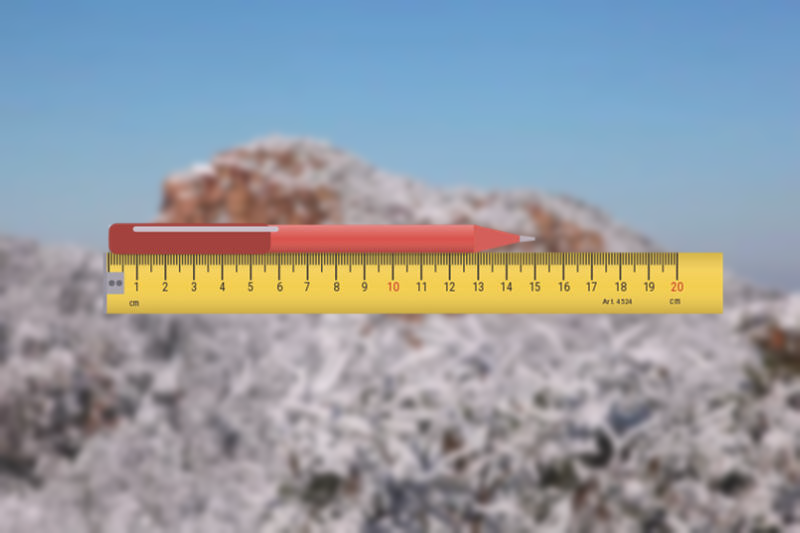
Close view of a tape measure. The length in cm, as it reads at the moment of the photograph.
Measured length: 15 cm
